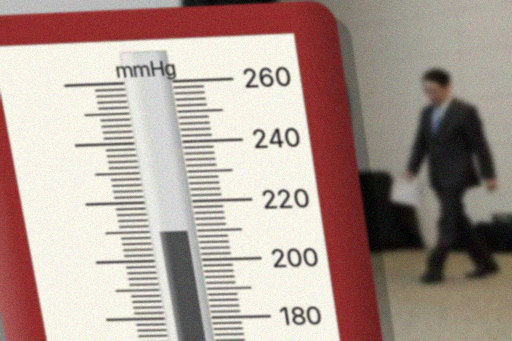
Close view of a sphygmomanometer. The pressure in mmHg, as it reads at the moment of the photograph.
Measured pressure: 210 mmHg
